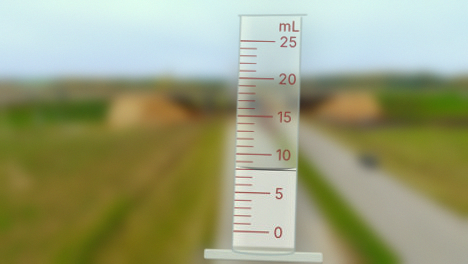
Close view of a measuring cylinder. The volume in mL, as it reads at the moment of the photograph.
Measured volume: 8 mL
